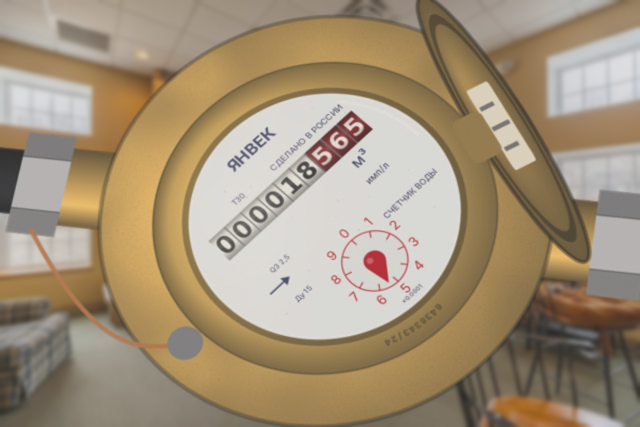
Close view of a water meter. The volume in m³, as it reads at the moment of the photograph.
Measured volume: 18.5655 m³
